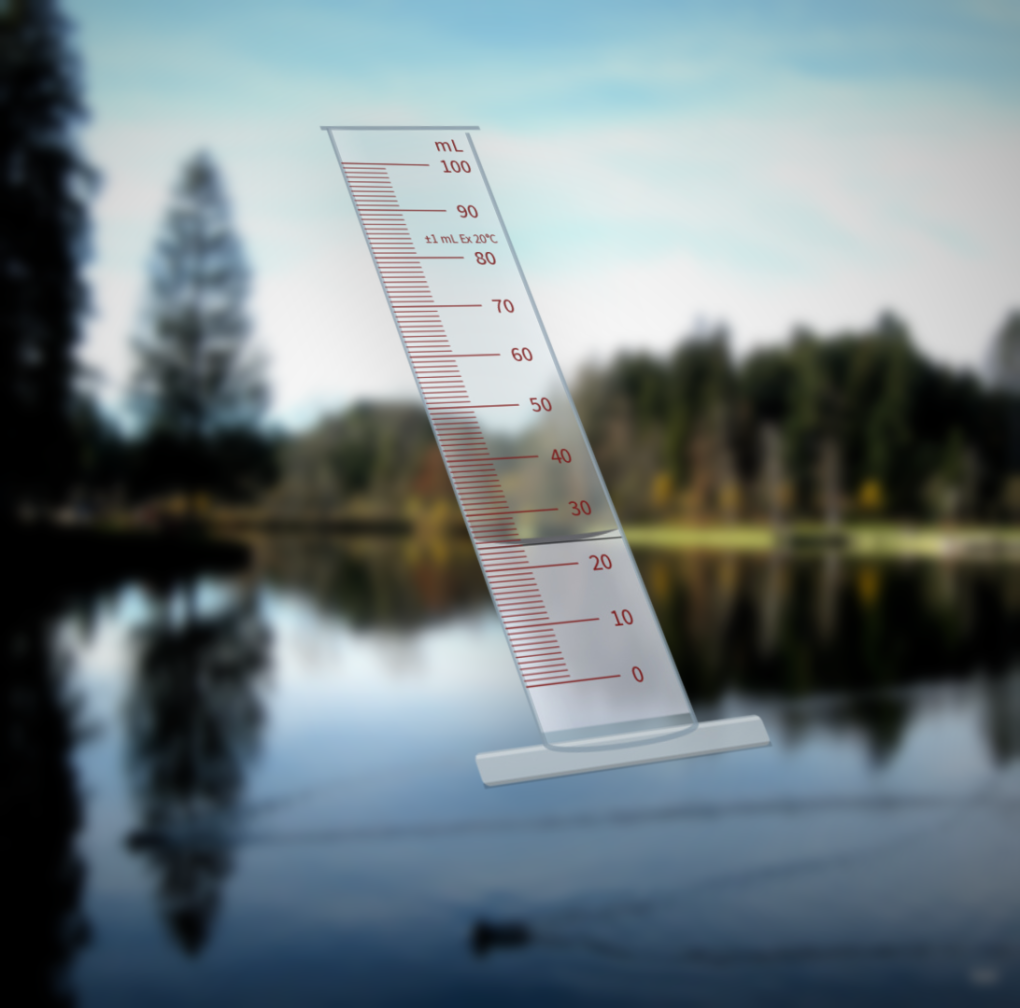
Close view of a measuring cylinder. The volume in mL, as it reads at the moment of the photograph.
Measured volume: 24 mL
